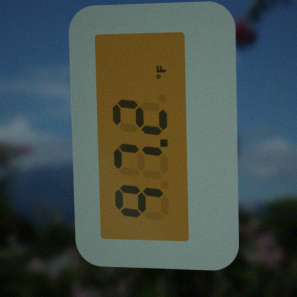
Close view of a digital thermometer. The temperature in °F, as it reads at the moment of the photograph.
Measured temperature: 97.2 °F
